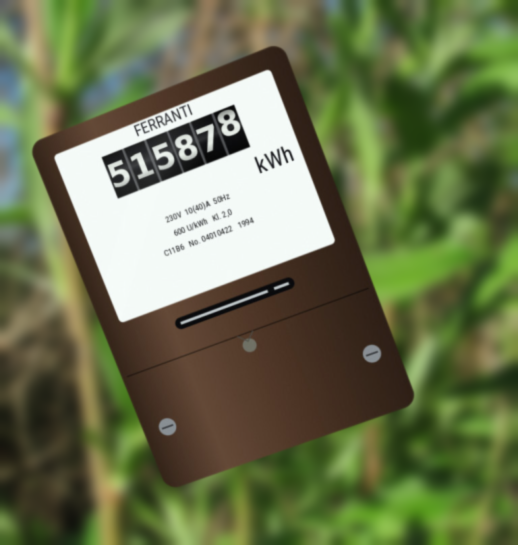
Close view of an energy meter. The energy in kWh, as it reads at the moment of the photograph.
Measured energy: 515878 kWh
